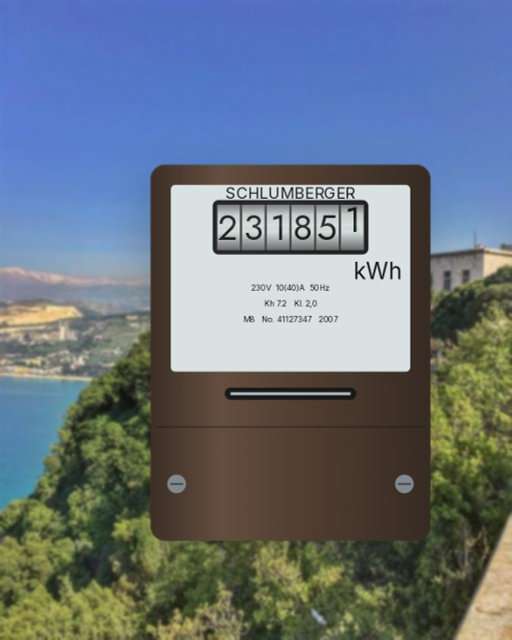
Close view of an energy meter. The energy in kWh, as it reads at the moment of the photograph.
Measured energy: 231851 kWh
